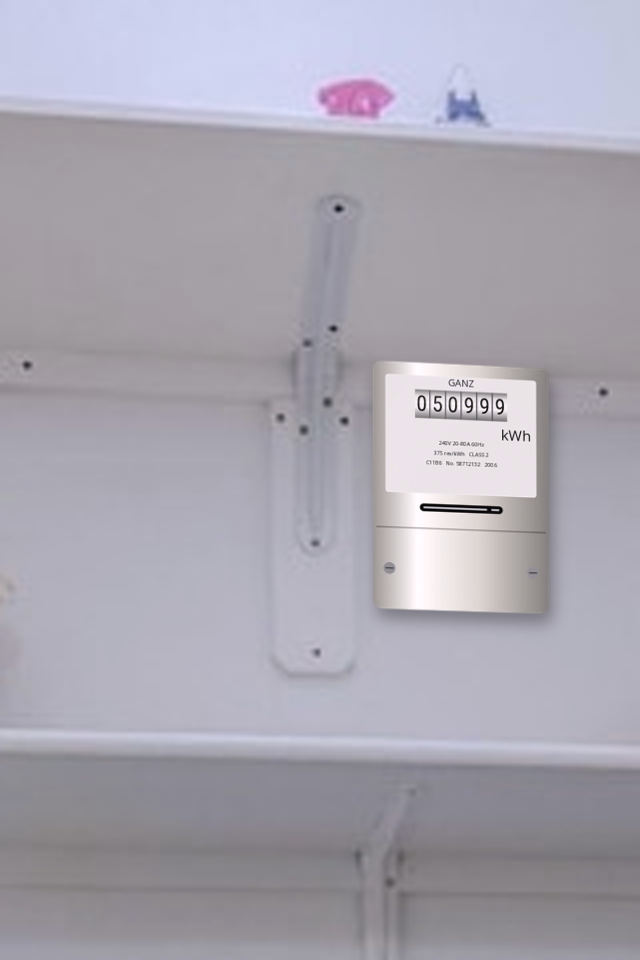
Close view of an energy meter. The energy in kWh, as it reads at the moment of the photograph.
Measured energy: 50999 kWh
